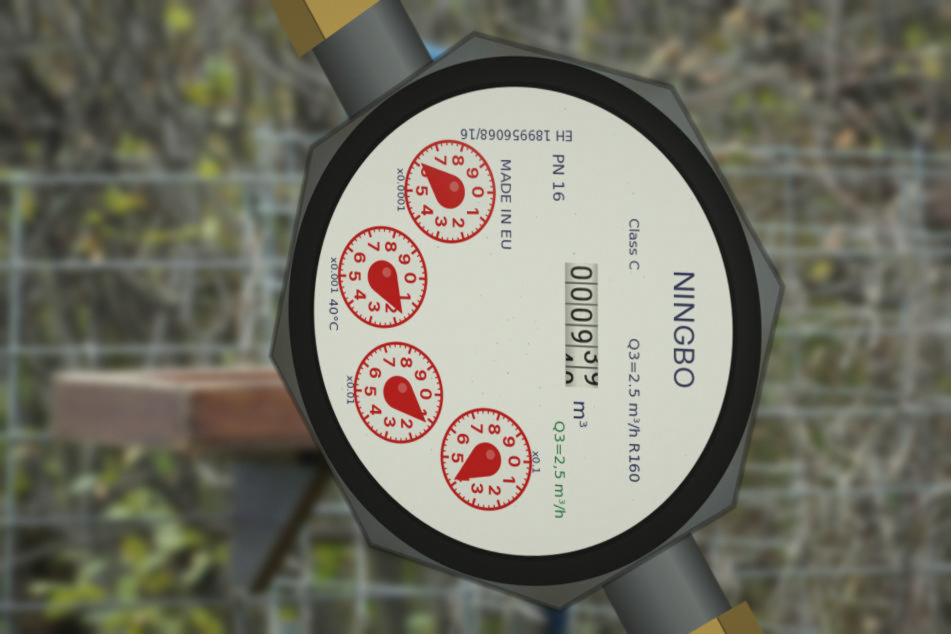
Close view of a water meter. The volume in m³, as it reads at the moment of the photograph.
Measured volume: 939.4116 m³
